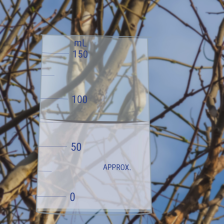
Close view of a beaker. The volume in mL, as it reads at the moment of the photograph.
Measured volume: 75 mL
